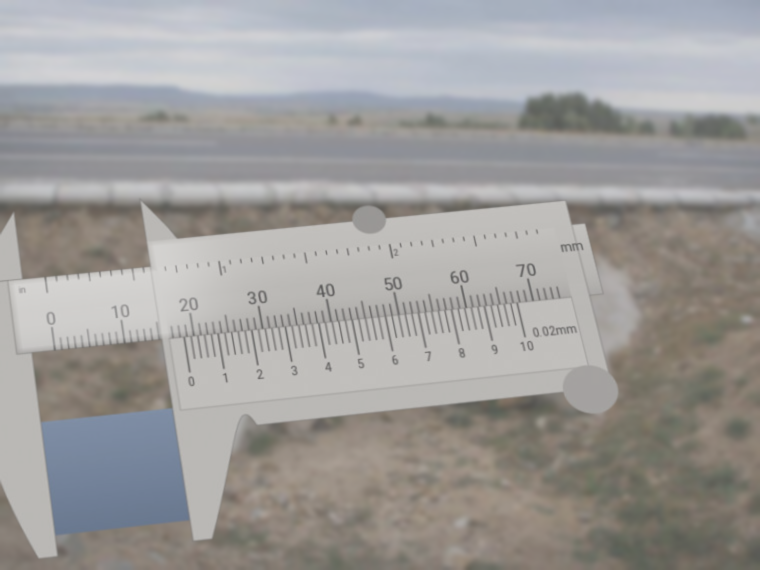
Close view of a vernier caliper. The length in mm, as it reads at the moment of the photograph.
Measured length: 18.6 mm
